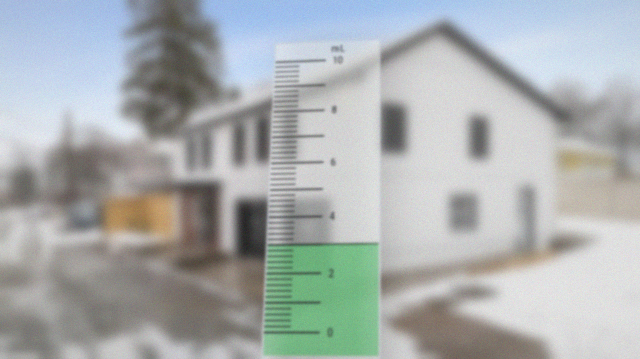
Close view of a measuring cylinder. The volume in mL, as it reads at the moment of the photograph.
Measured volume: 3 mL
